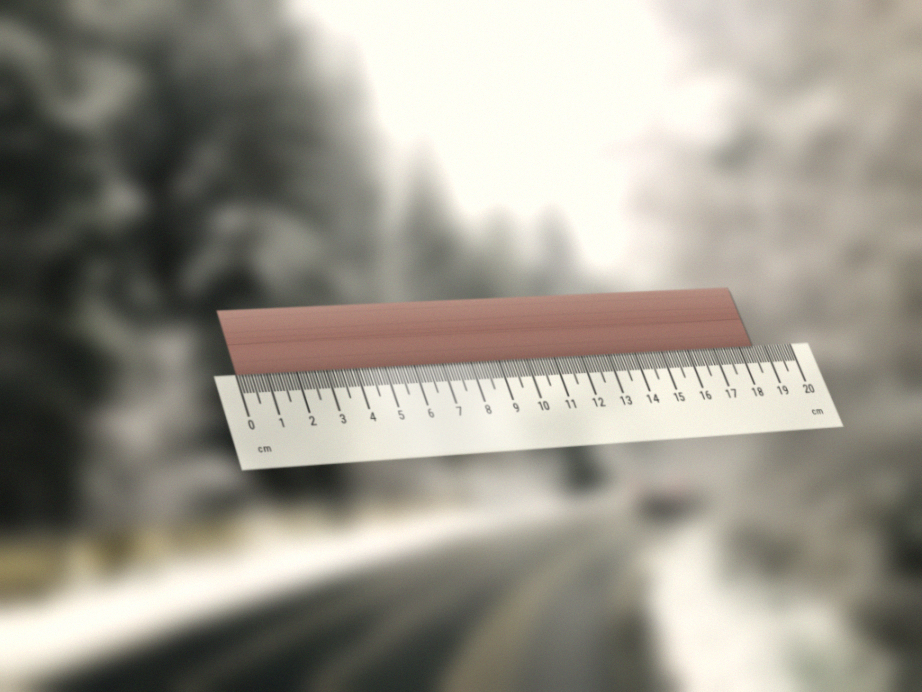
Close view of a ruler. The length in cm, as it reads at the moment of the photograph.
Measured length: 18.5 cm
